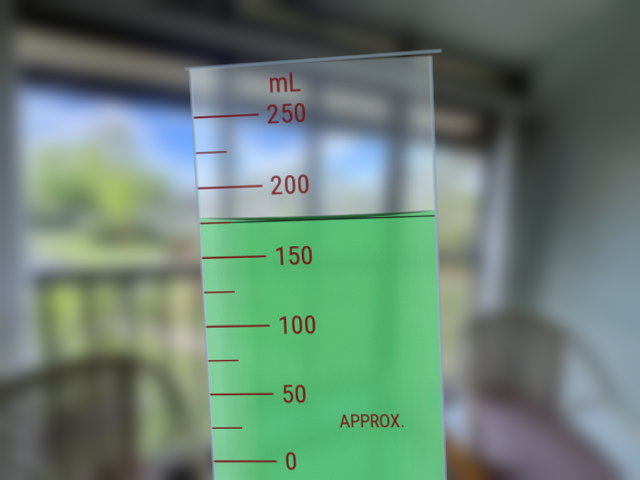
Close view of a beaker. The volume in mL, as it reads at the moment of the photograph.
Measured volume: 175 mL
